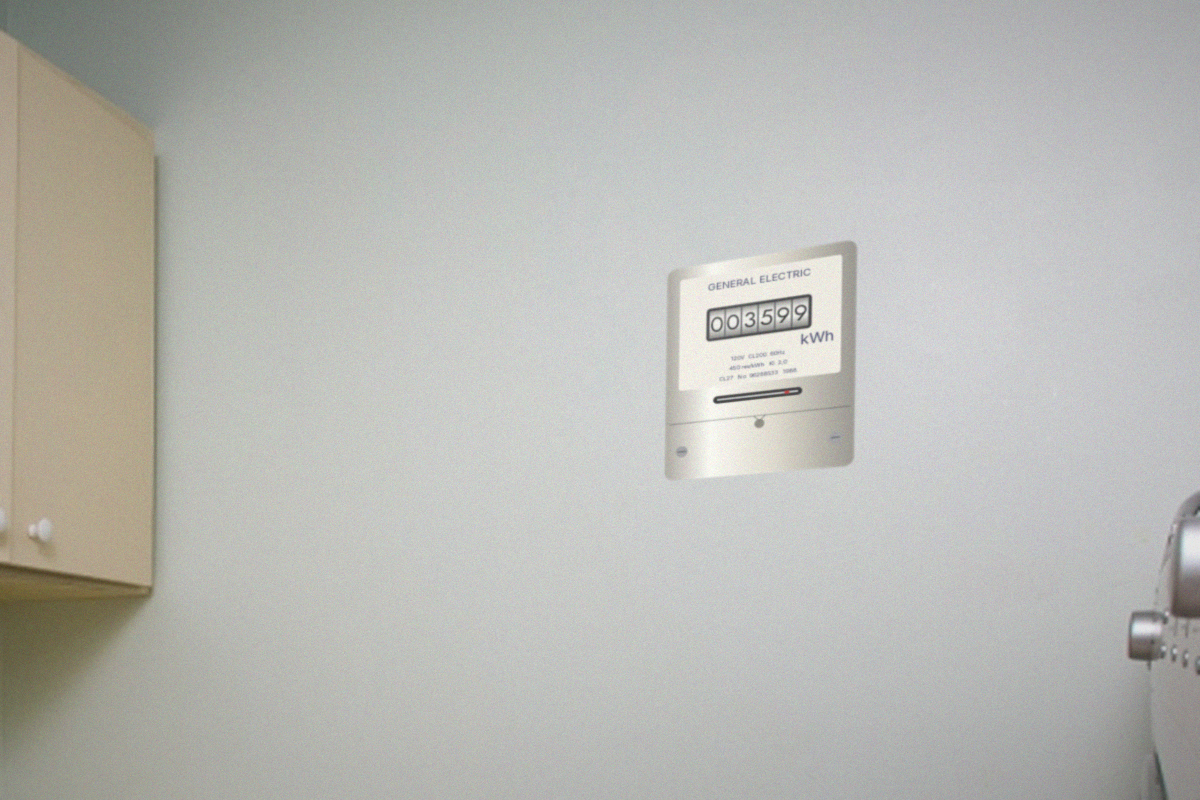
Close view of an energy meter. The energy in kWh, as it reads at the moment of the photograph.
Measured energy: 3599 kWh
